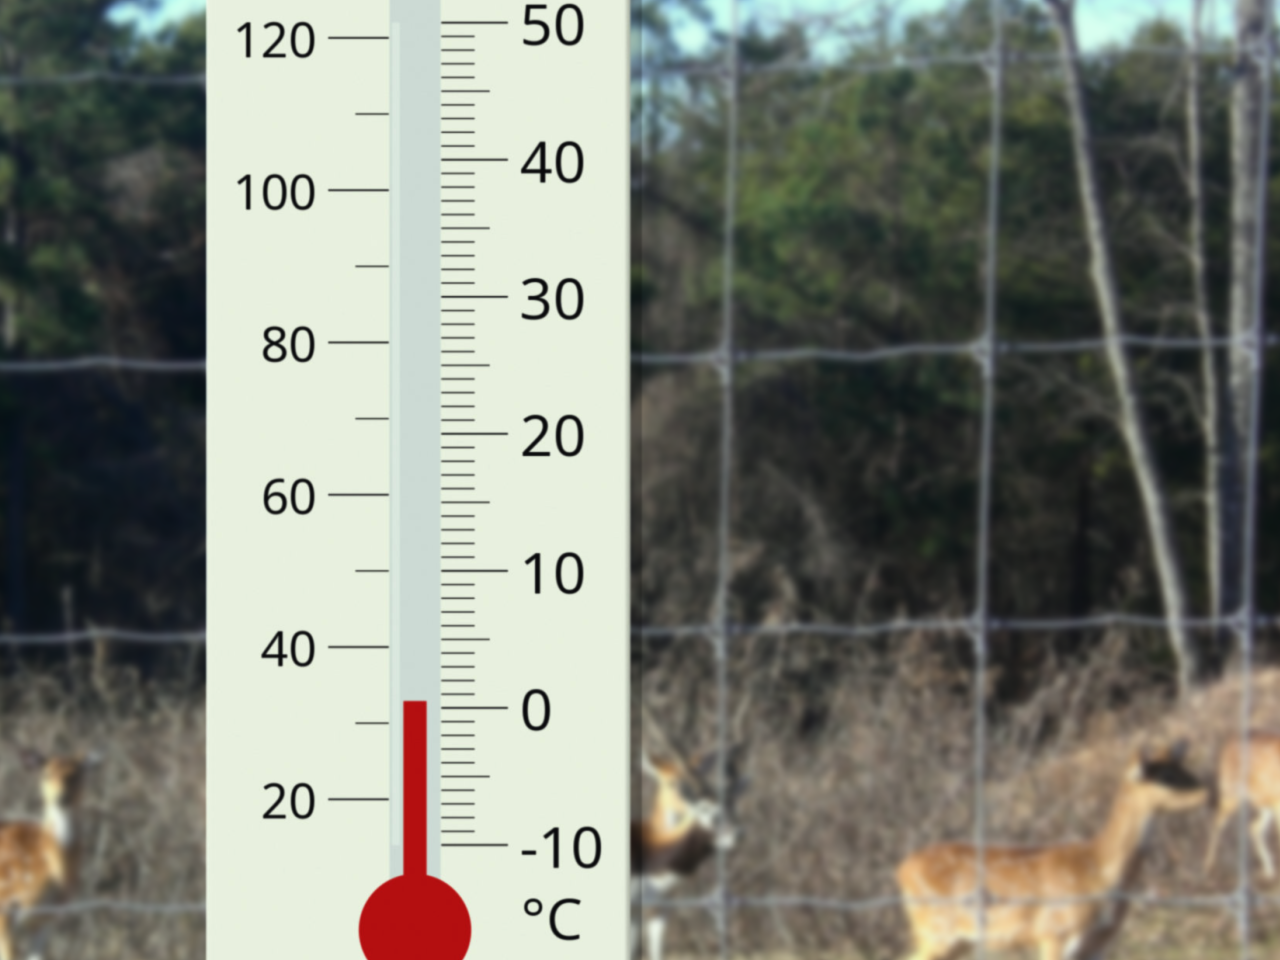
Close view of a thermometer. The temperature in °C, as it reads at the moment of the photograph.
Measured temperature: 0.5 °C
